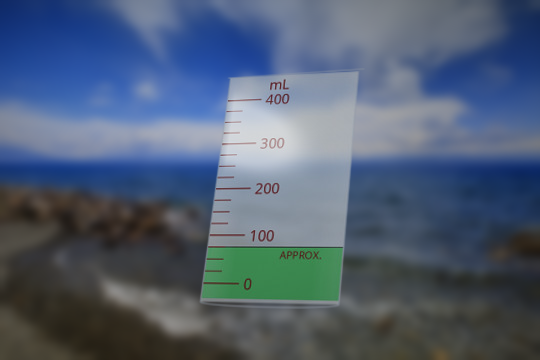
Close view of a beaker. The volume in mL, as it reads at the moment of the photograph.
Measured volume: 75 mL
